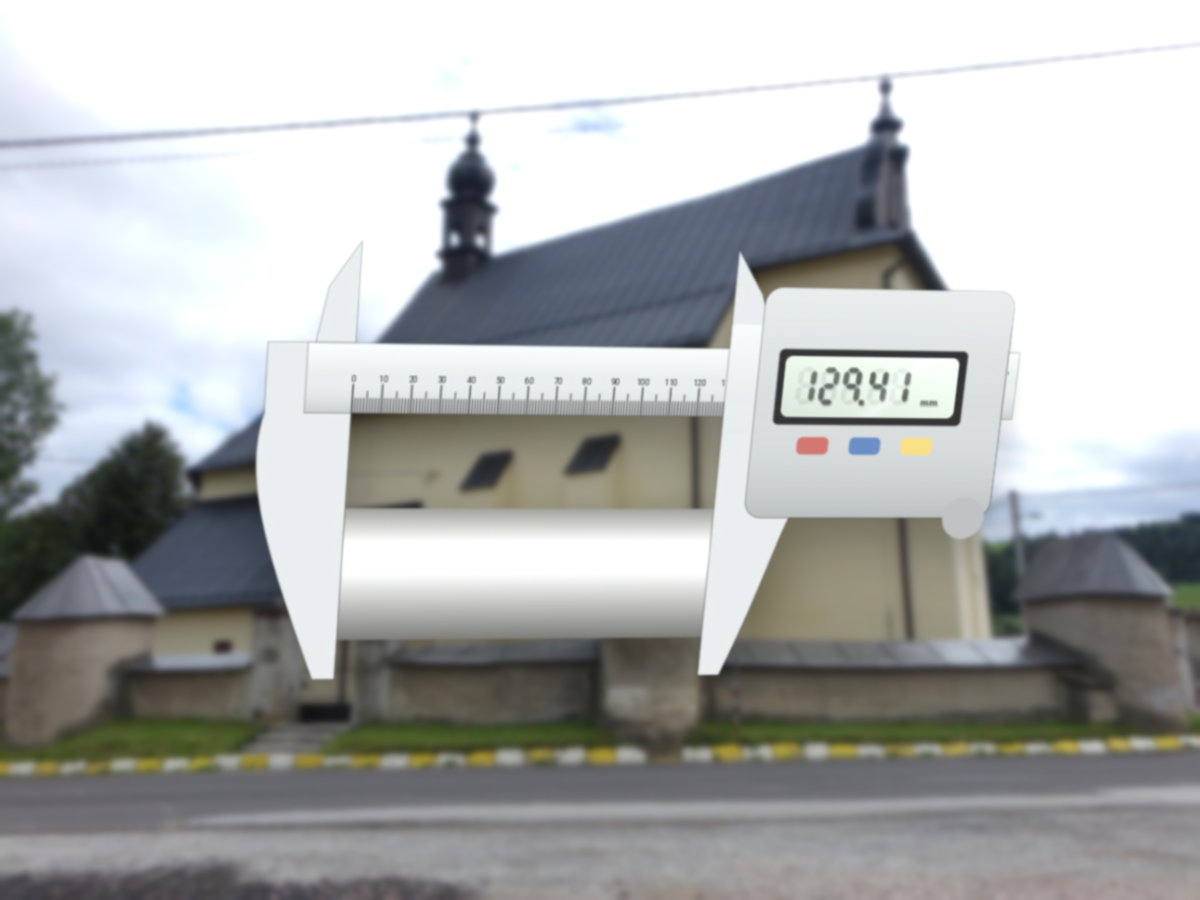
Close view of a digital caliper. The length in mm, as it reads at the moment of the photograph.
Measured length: 129.41 mm
